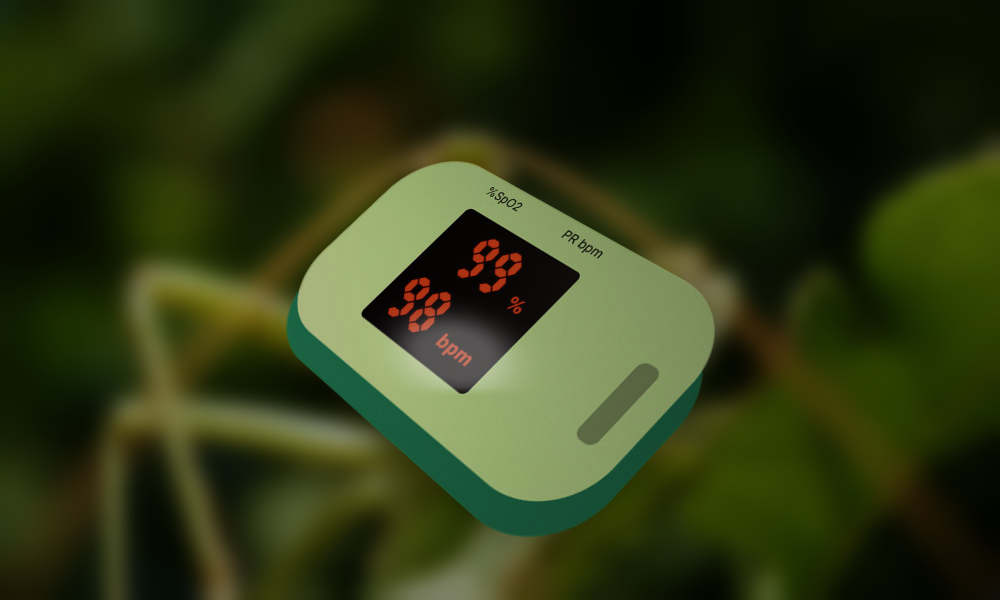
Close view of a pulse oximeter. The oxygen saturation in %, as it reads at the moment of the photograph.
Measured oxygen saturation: 99 %
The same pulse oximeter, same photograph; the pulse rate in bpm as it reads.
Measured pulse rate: 98 bpm
